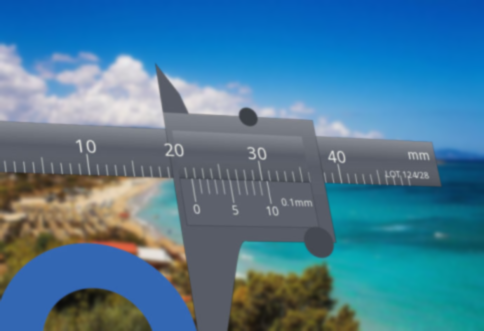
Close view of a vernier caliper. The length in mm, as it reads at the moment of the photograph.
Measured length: 21.6 mm
